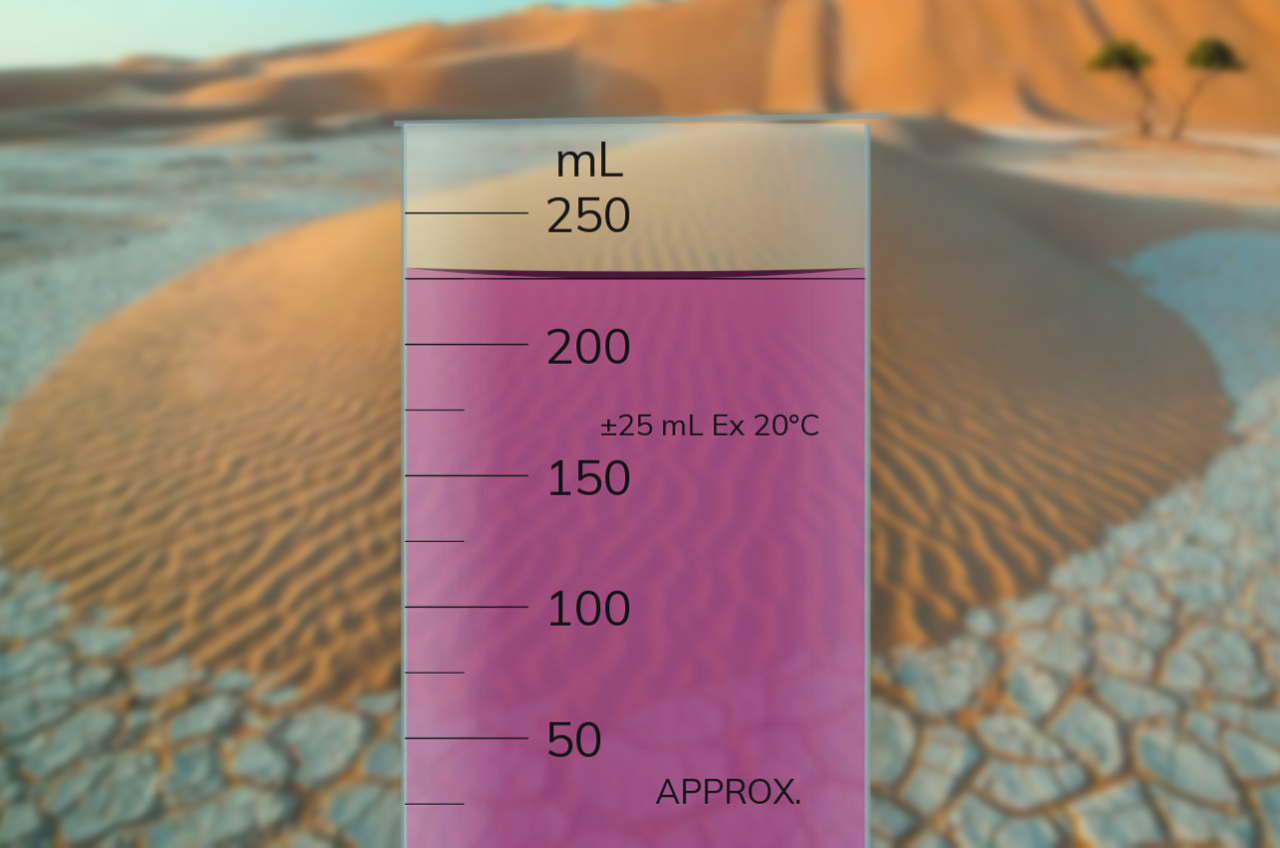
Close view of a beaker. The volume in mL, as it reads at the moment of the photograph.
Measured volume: 225 mL
